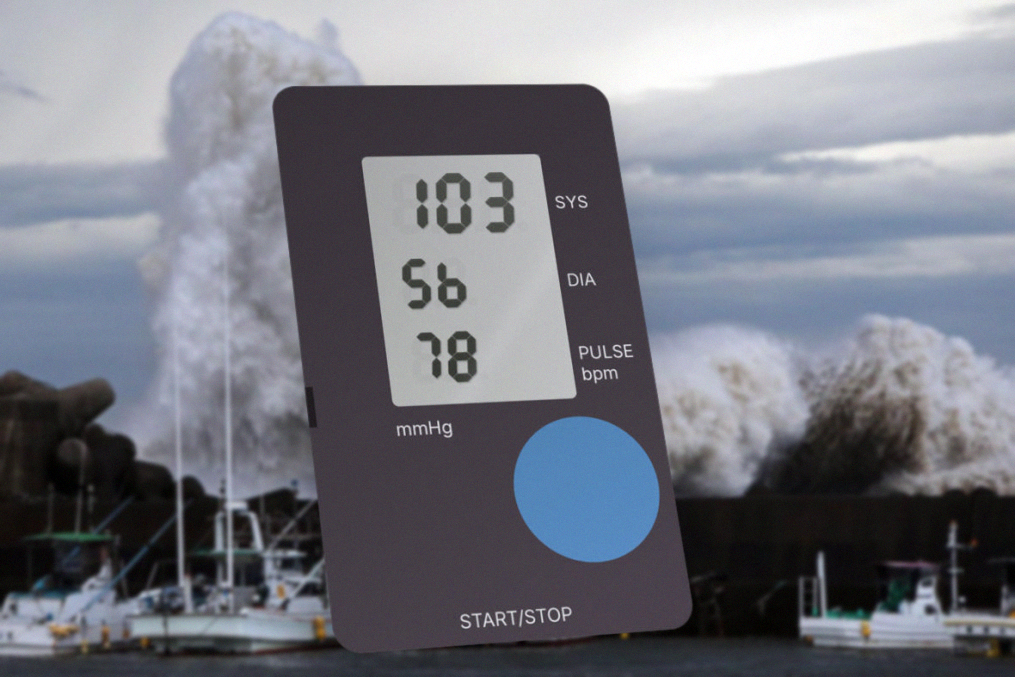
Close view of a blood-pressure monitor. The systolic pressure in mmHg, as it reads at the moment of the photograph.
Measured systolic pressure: 103 mmHg
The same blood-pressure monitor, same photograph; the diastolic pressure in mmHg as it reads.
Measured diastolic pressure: 56 mmHg
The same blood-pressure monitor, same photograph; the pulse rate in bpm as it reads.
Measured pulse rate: 78 bpm
